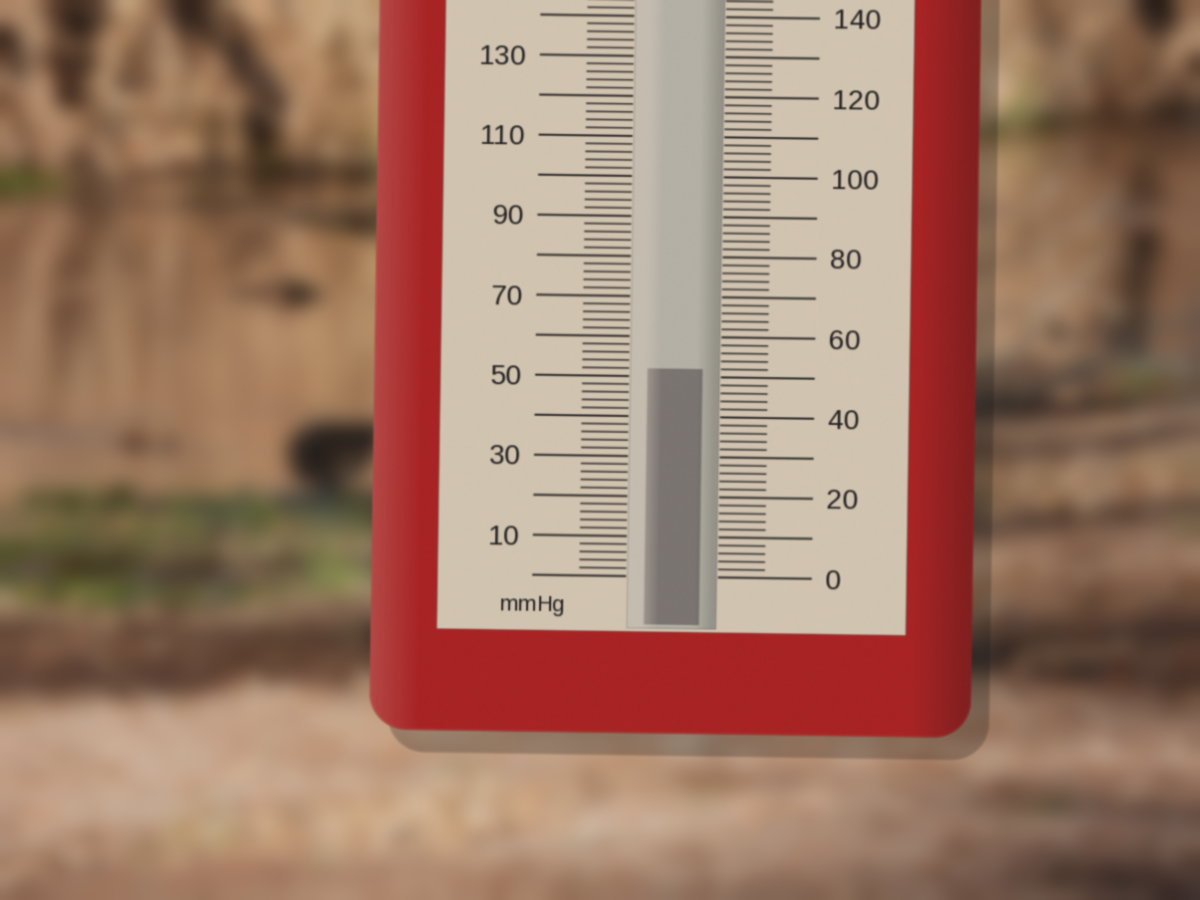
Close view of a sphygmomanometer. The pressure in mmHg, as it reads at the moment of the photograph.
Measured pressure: 52 mmHg
